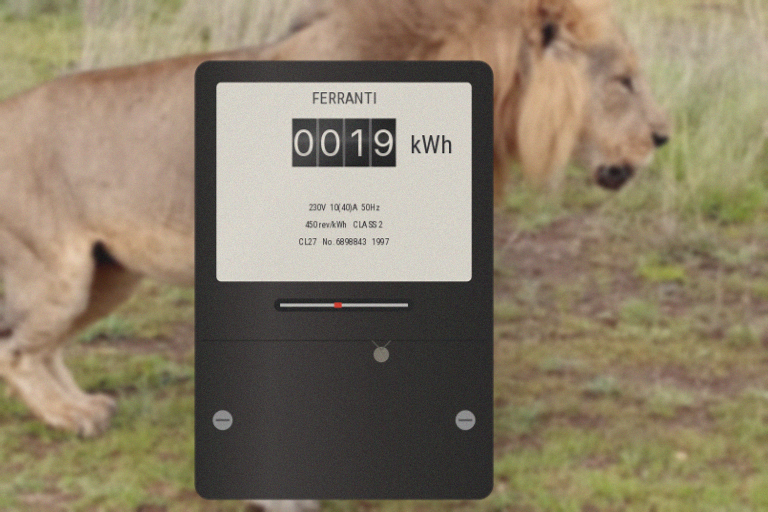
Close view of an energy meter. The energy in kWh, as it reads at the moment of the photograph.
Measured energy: 19 kWh
